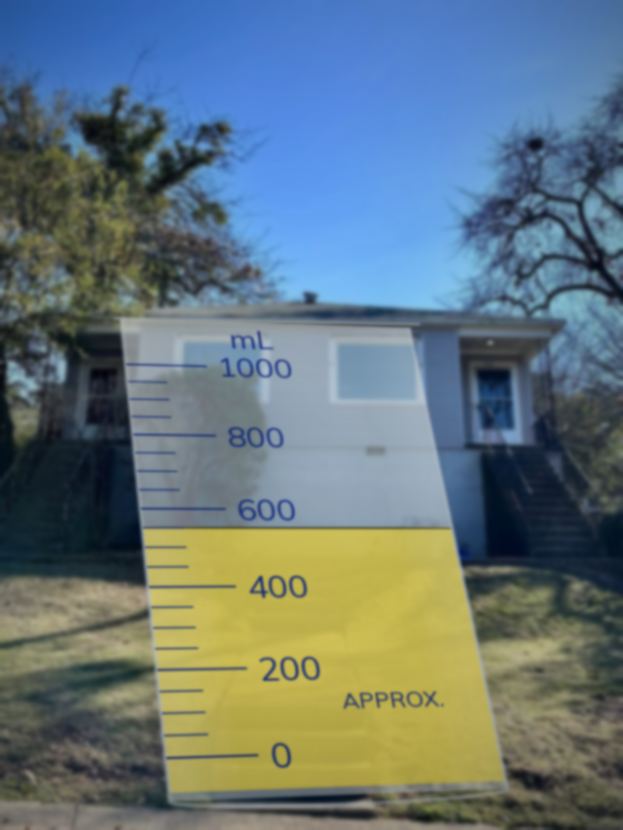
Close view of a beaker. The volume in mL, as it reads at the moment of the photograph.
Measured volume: 550 mL
